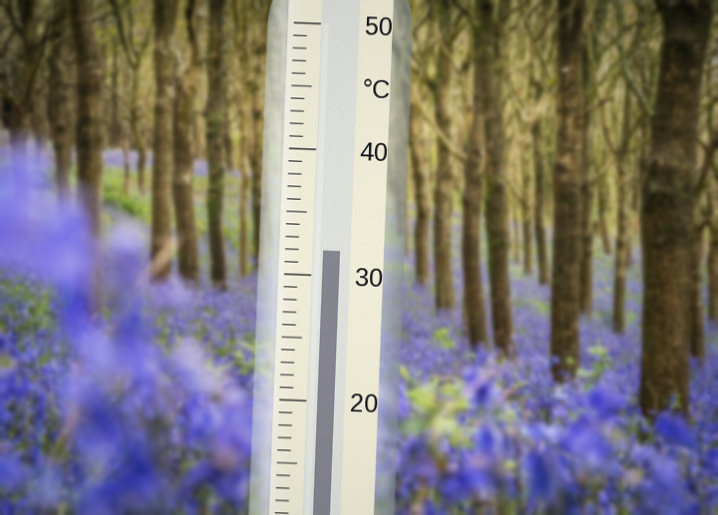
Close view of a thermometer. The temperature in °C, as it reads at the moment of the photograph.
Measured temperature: 32 °C
